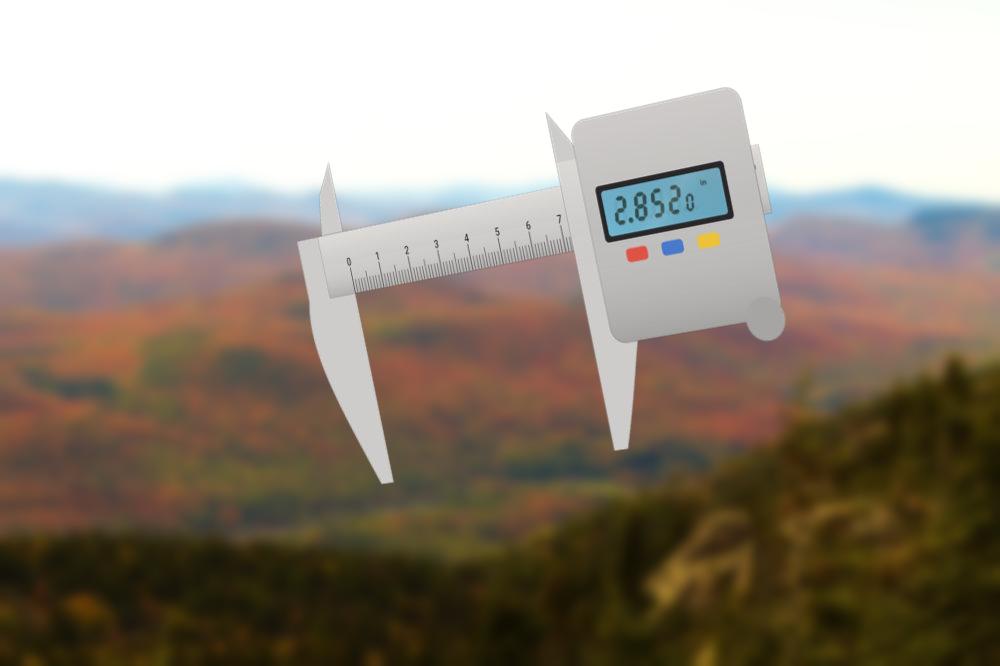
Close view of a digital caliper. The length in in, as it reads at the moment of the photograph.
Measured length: 2.8520 in
